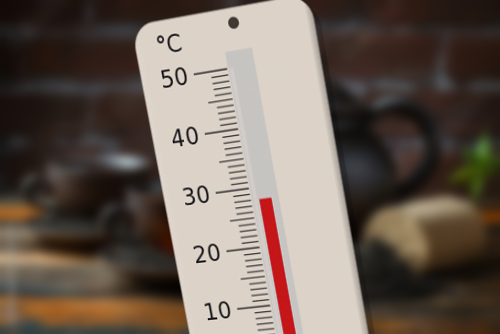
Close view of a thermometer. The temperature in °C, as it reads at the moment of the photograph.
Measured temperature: 28 °C
